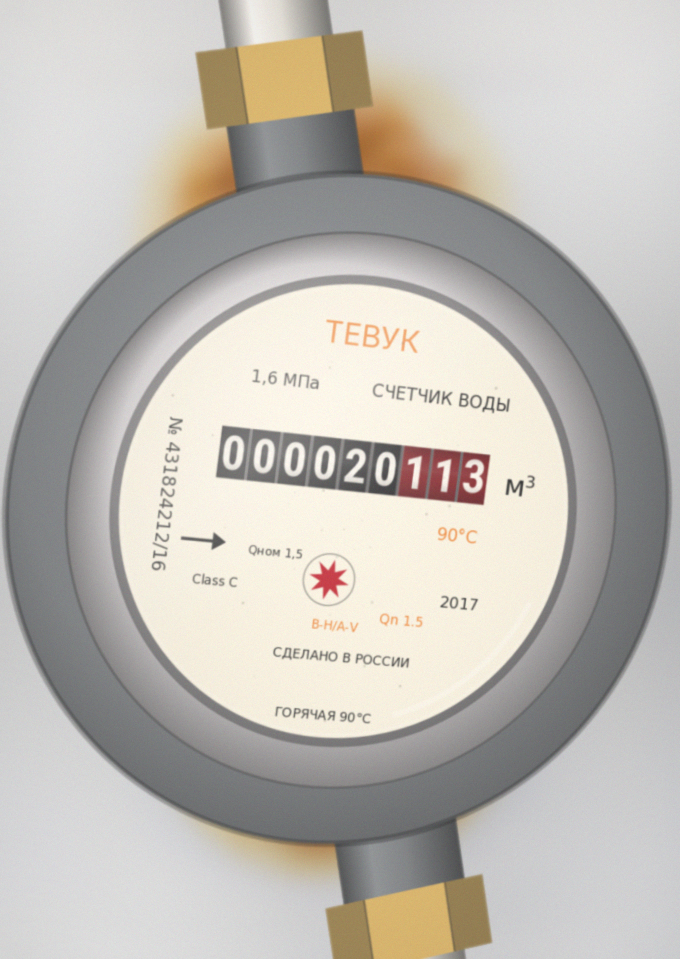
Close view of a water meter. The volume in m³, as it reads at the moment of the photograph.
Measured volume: 20.113 m³
